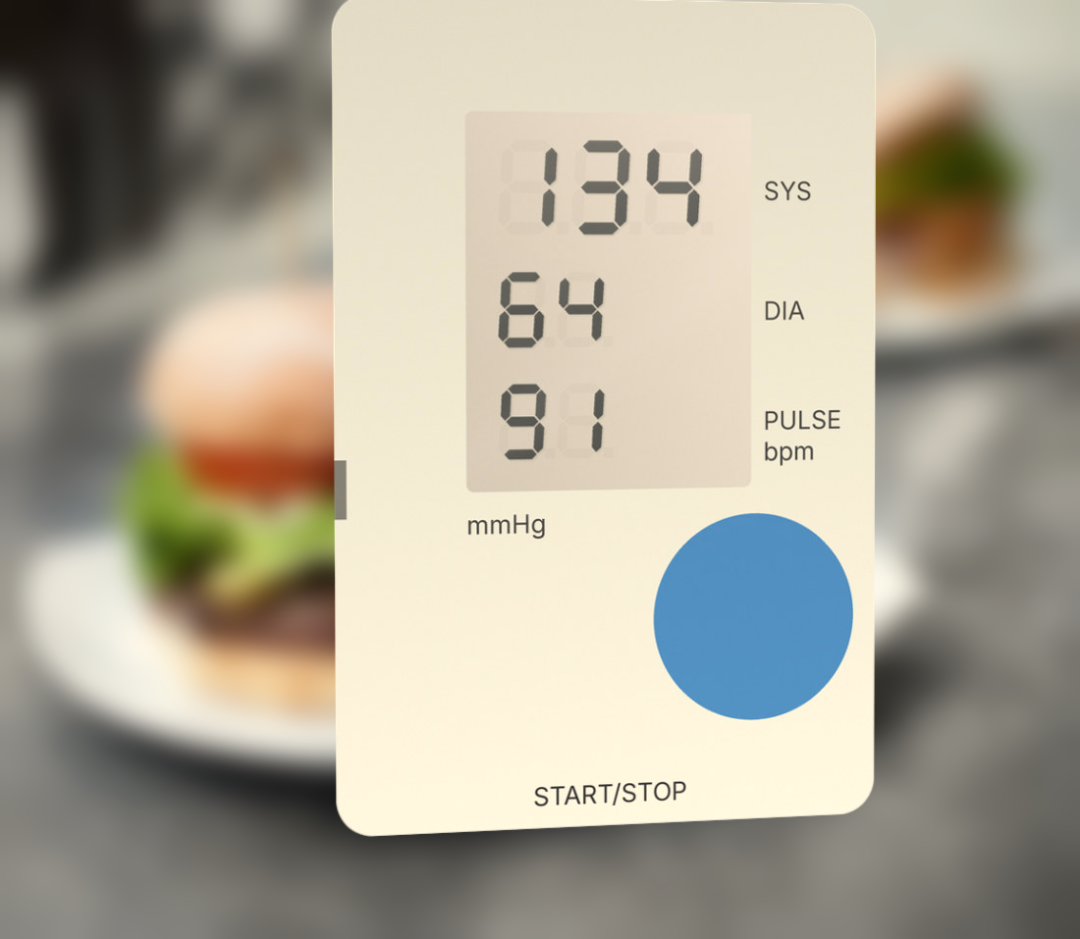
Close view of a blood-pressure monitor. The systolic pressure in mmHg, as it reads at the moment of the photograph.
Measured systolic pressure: 134 mmHg
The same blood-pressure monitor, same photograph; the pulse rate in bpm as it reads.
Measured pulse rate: 91 bpm
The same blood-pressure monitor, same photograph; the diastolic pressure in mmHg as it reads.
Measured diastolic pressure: 64 mmHg
